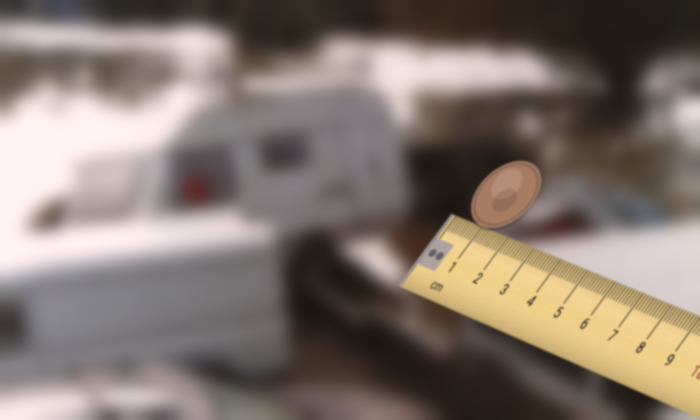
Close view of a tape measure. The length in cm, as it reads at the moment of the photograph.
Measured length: 2 cm
